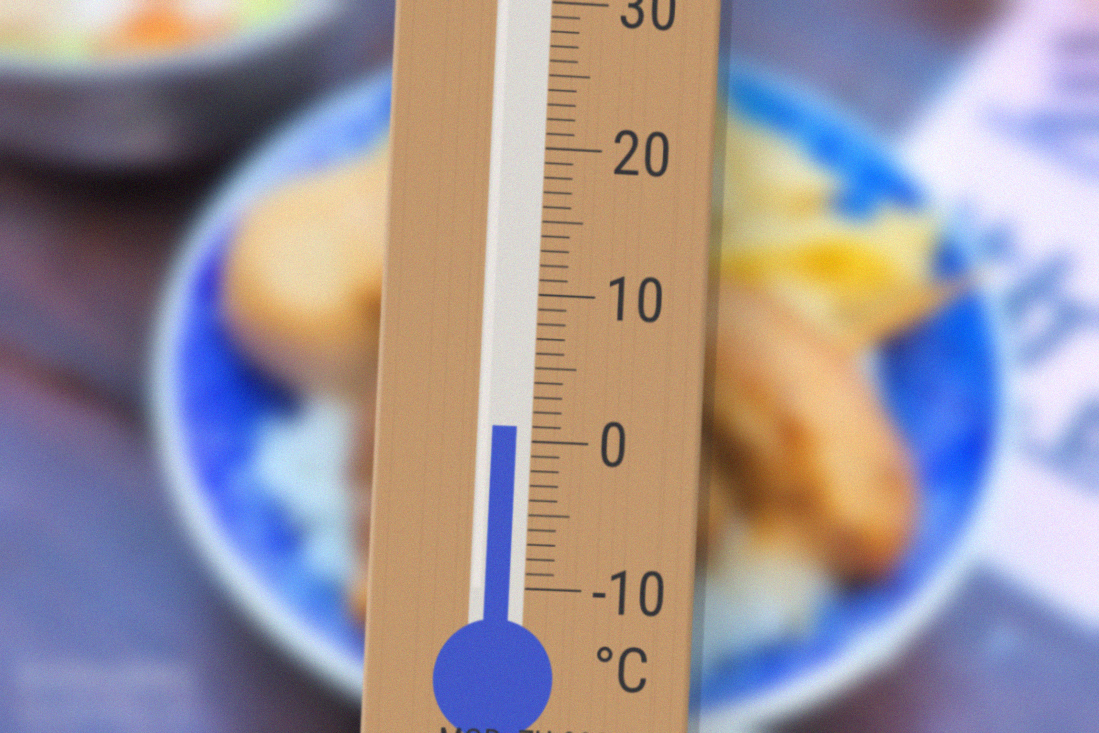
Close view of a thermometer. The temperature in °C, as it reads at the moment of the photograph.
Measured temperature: 1 °C
